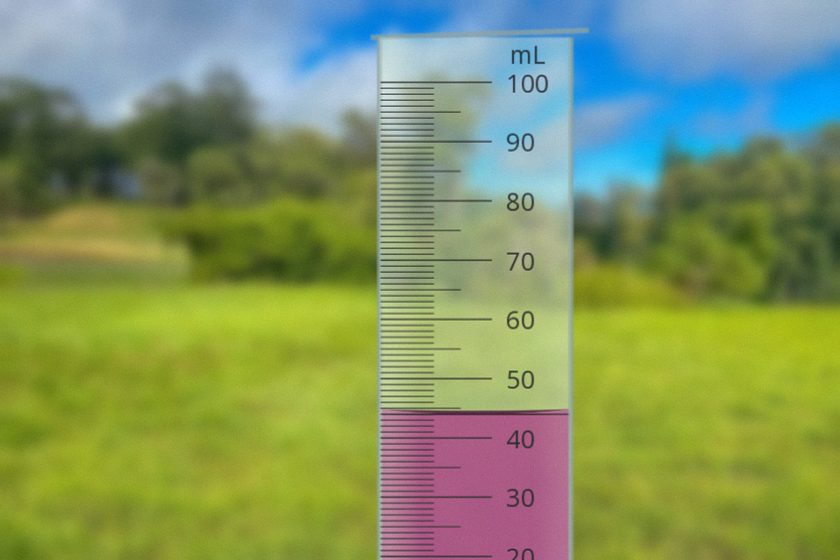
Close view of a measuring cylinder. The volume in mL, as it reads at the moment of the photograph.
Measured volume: 44 mL
